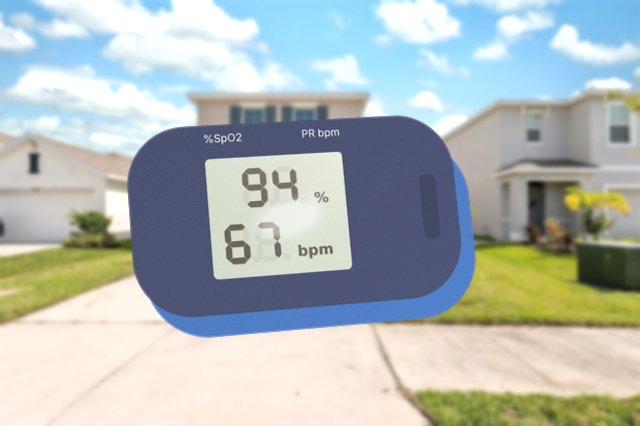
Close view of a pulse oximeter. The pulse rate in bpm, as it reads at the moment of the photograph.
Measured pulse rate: 67 bpm
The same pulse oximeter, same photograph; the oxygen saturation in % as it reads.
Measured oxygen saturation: 94 %
